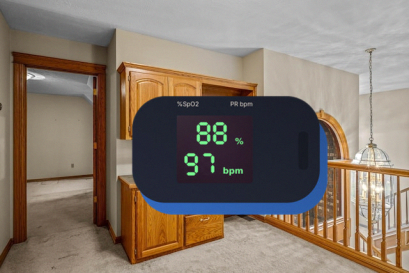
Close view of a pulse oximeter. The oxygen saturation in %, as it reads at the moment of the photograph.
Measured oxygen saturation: 88 %
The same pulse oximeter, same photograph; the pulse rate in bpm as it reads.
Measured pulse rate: 97 bpm
